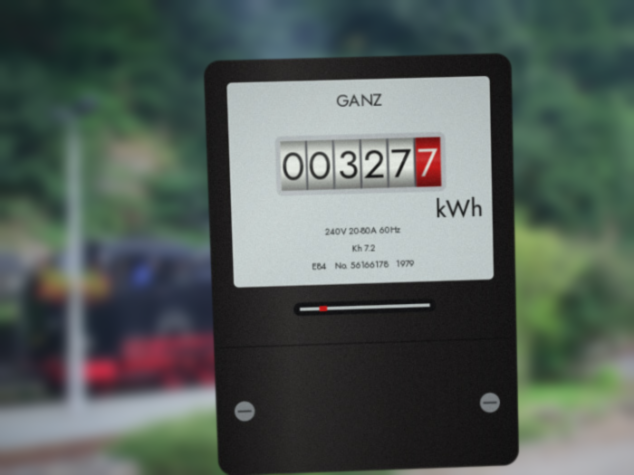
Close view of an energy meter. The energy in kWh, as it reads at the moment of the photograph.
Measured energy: 327.7 kWh
